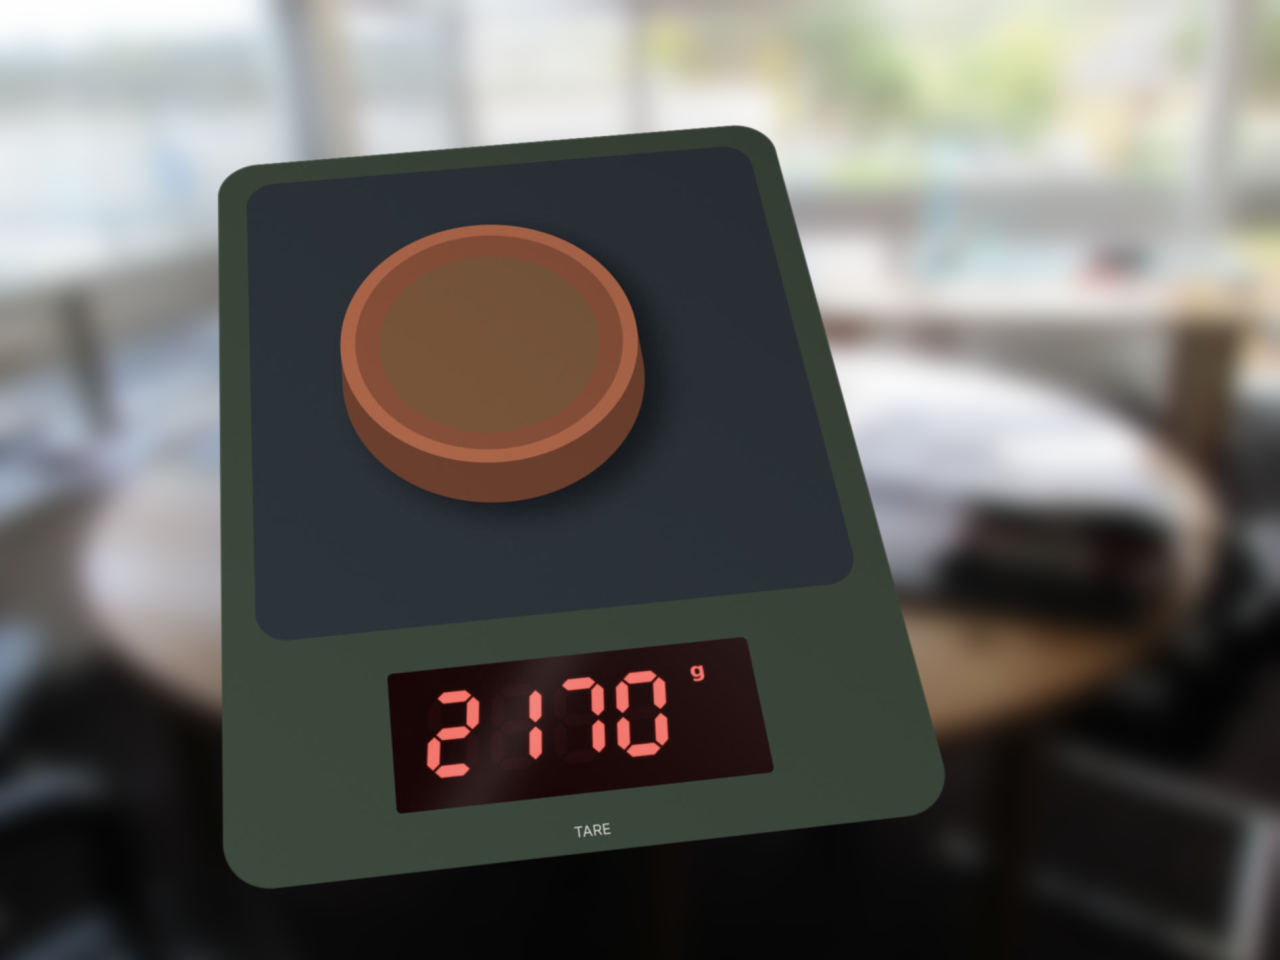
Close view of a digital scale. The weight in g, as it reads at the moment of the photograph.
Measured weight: 2170 g
